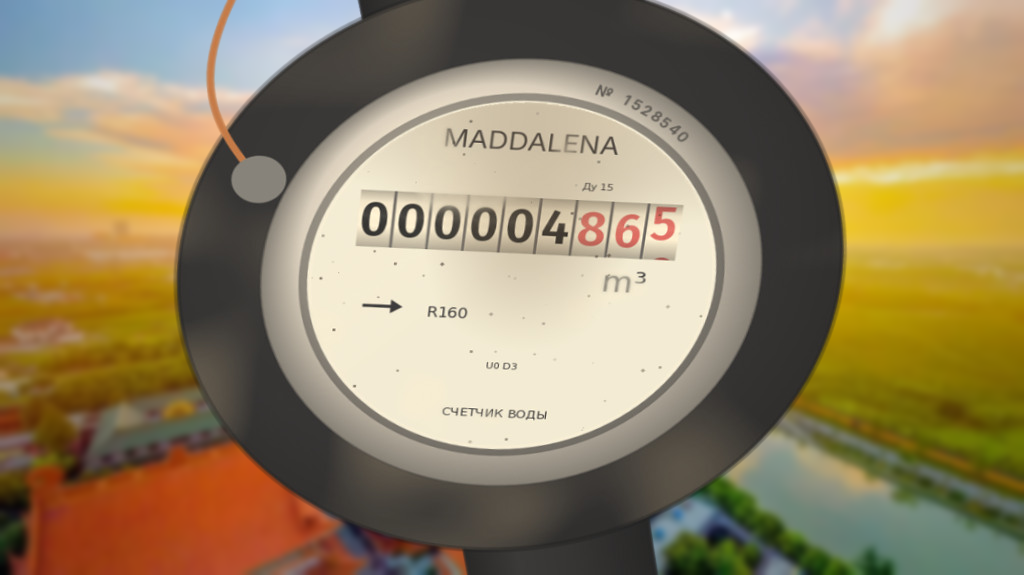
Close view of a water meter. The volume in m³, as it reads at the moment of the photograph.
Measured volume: 4.865 m³
